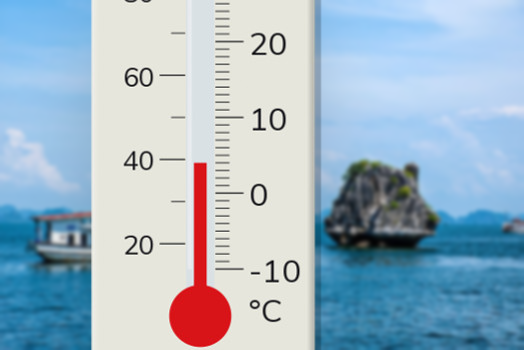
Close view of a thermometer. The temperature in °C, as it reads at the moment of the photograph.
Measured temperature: 4 °C
